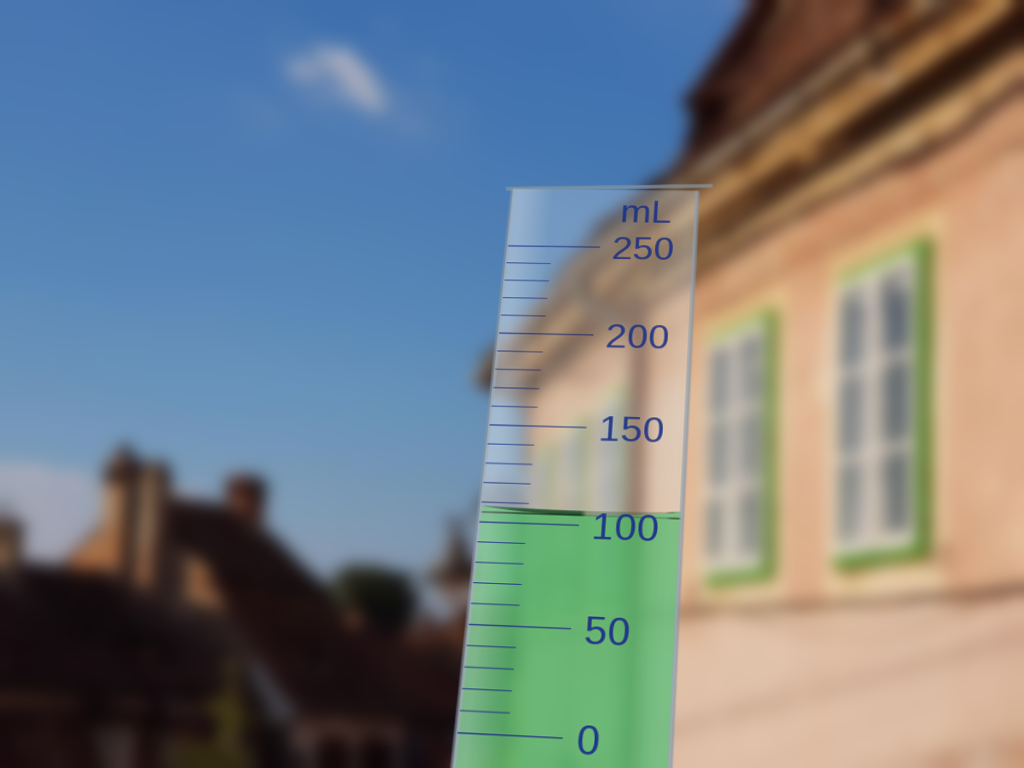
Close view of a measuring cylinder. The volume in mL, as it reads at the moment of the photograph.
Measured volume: 105 mL
